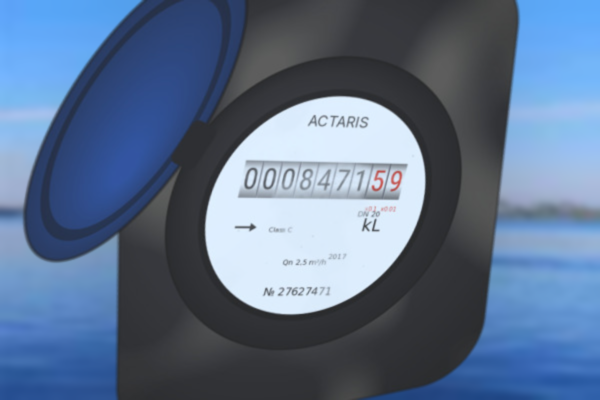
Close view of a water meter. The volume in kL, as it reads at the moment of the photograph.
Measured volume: 8471.59 kL
